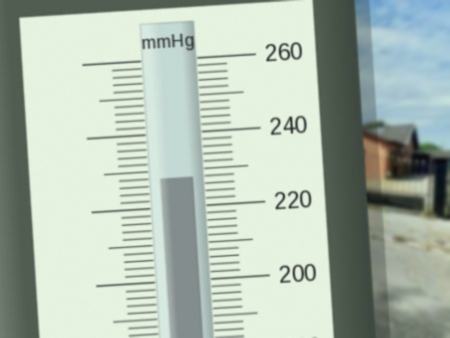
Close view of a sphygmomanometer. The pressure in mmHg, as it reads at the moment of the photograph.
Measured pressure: 228 mmHg
